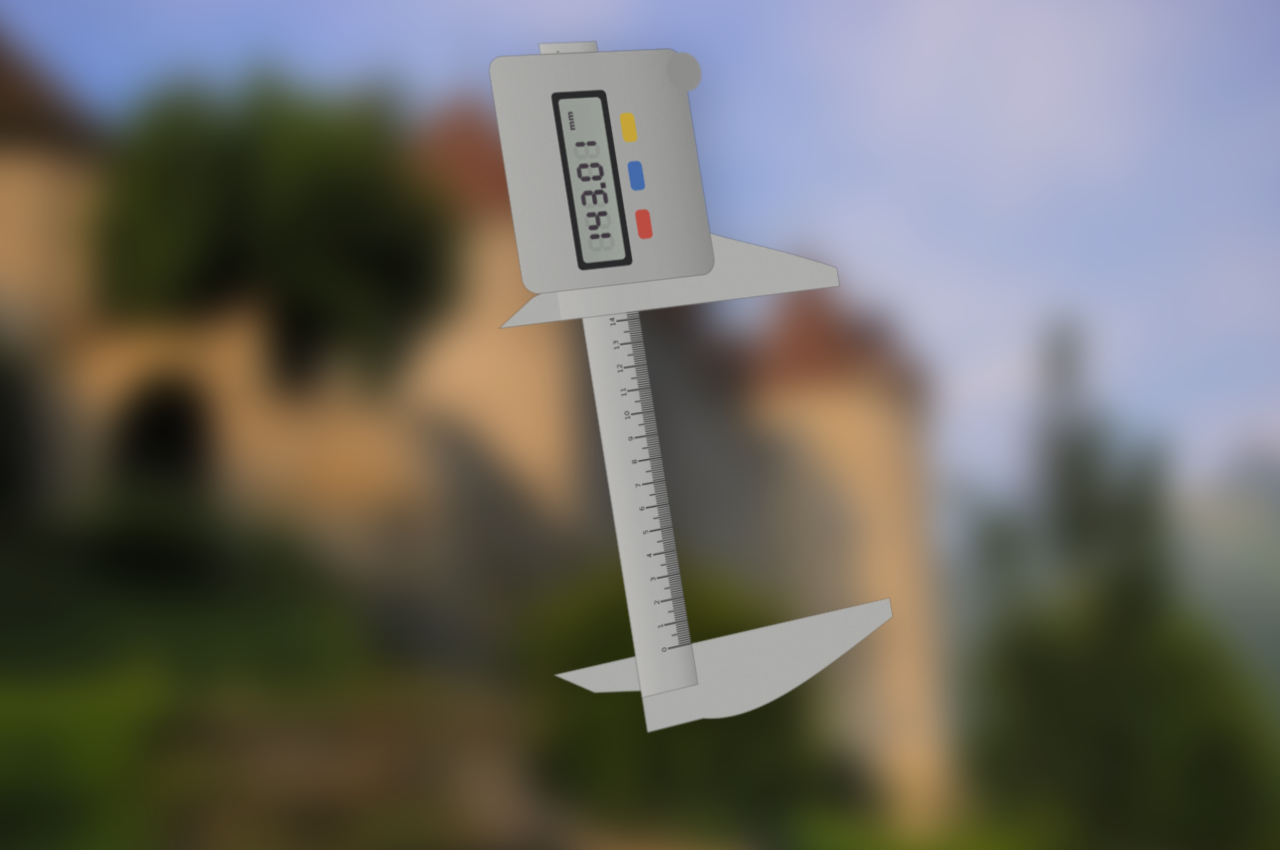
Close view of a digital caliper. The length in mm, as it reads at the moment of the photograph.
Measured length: 143.01 mm
